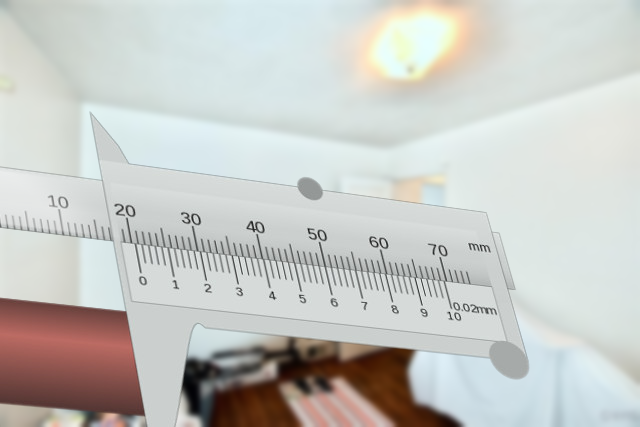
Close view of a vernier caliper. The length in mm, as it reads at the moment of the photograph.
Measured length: 20.6 mm
